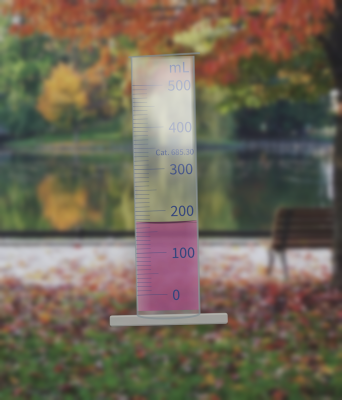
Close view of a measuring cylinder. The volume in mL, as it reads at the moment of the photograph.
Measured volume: 170 mL
